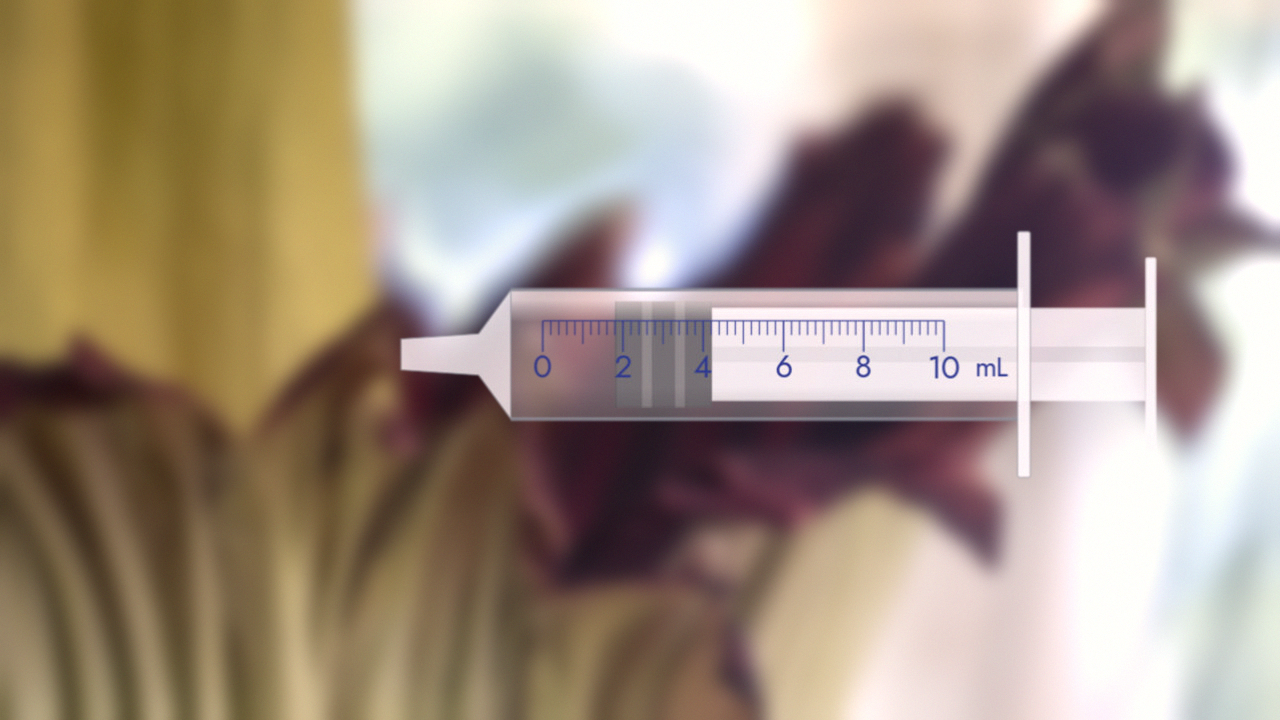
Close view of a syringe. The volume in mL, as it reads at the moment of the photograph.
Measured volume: 1.8 mL
